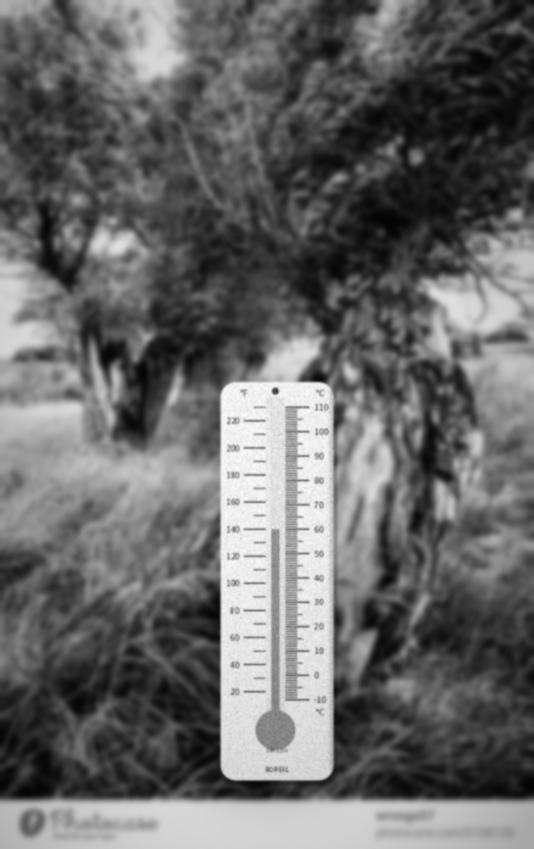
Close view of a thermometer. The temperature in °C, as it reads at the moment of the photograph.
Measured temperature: 60 °C
